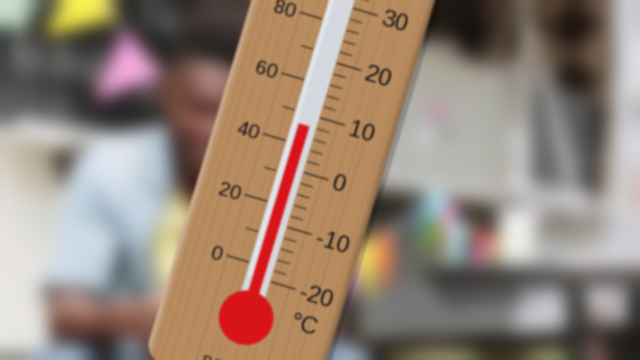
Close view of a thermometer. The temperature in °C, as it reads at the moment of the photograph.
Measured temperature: 8 °C
